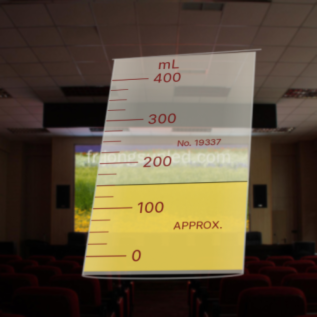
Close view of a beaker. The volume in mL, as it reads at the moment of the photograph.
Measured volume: 150 mL
